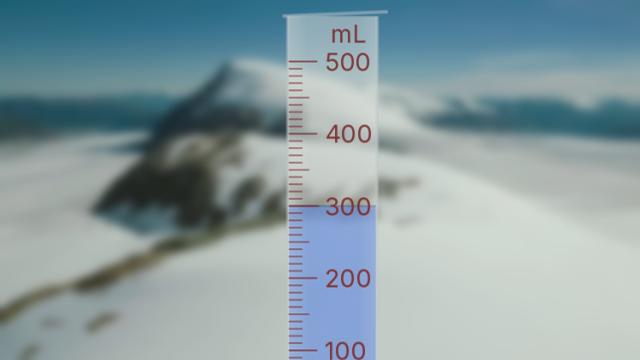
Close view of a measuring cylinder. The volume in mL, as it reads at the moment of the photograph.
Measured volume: 300 mL
